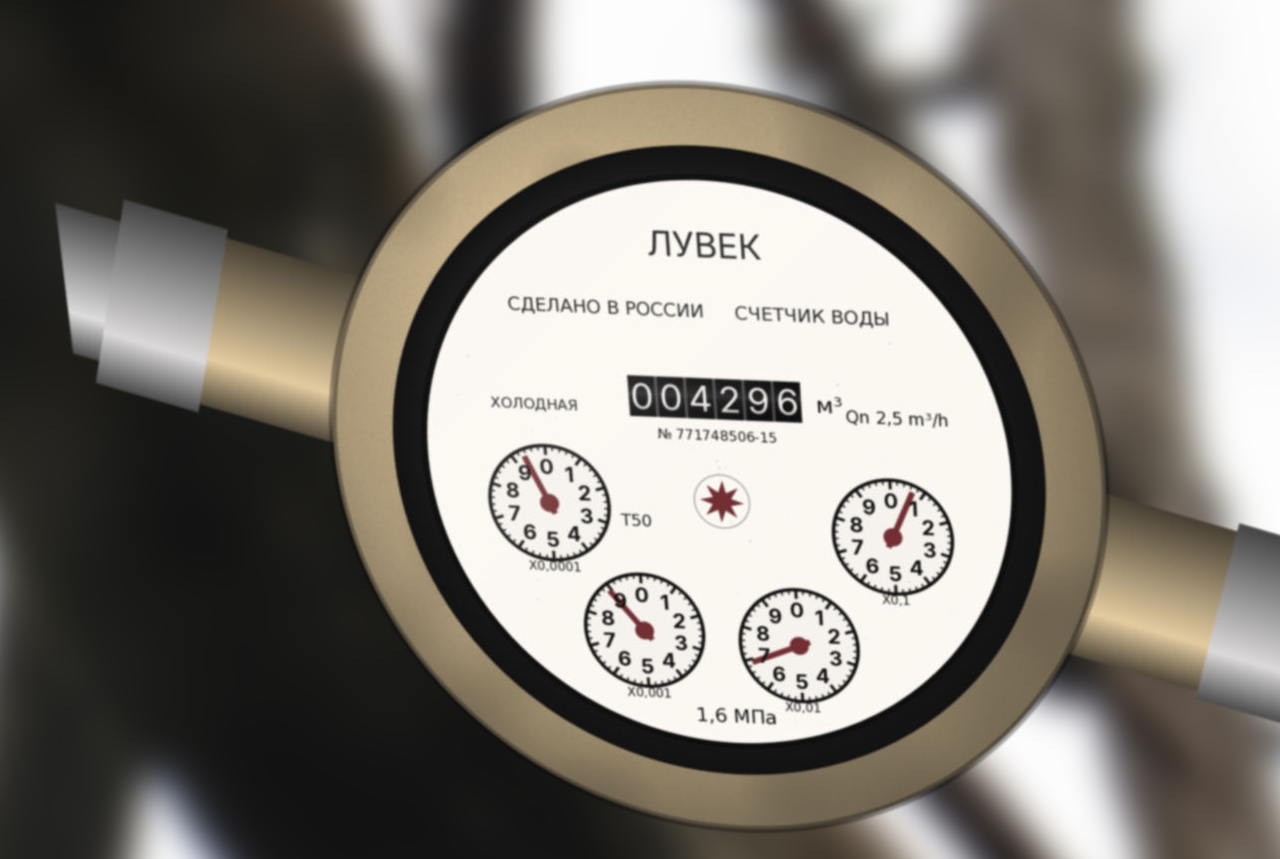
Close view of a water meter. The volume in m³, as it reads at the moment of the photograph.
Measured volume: 4296.0689 m³
